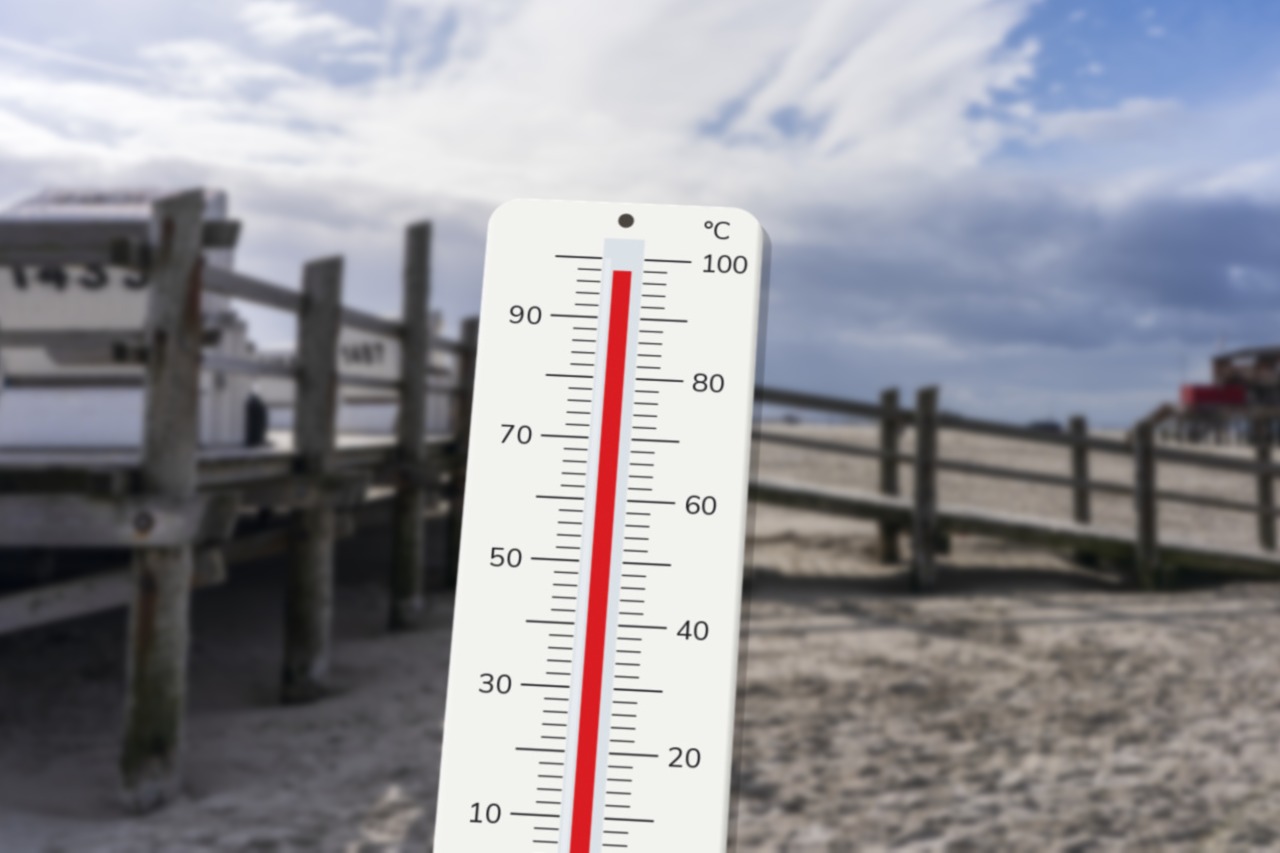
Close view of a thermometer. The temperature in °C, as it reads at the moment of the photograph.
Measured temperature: 98 °C
